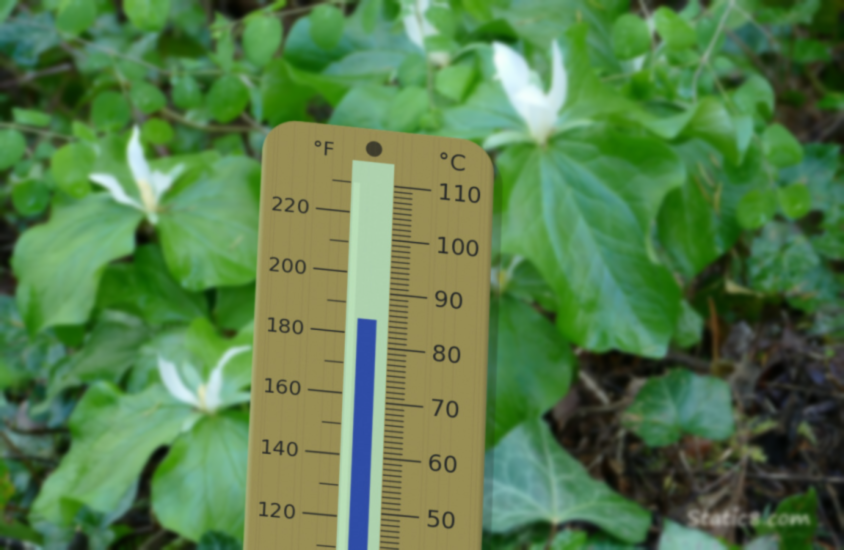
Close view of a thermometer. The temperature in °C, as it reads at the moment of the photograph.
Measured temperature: 85 °C
